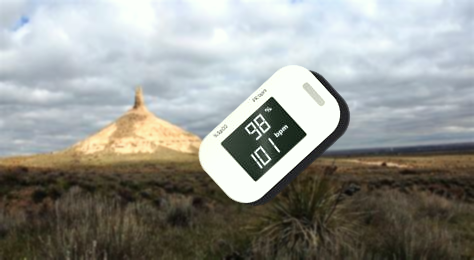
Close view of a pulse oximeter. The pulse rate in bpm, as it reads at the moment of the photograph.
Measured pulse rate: 101 bpm
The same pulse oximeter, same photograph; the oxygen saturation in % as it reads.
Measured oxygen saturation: 98 %
